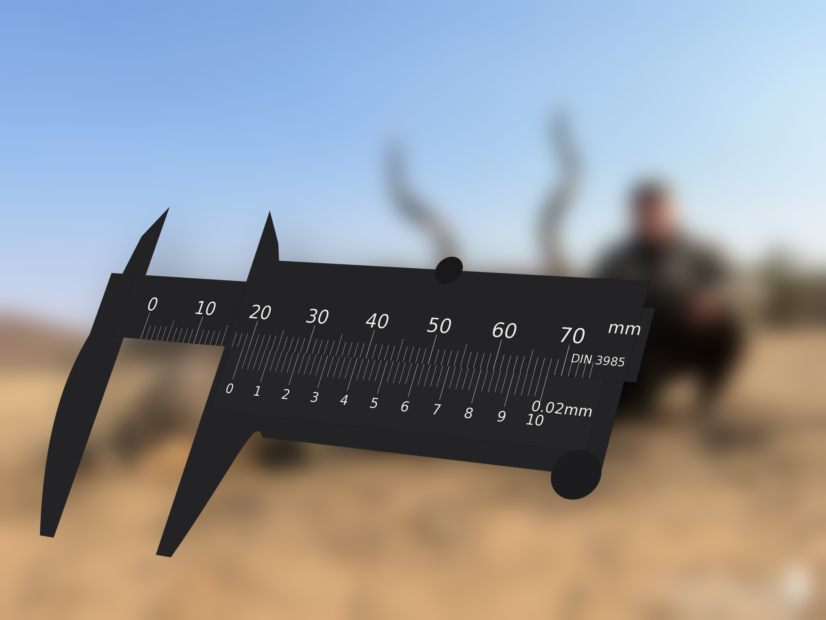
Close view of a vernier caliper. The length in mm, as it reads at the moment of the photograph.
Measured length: 19.0 mm
